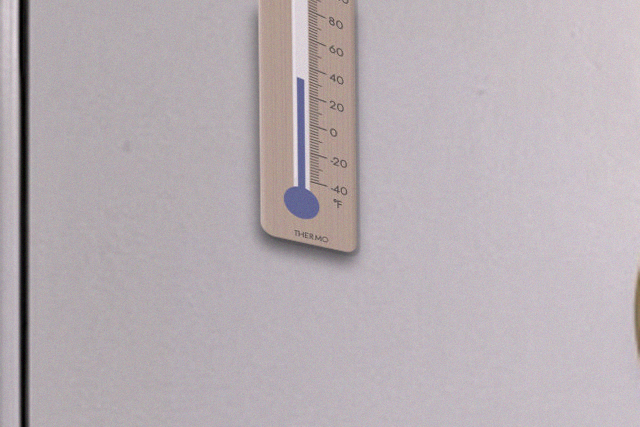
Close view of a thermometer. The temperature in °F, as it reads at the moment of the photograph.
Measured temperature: 30 °F
